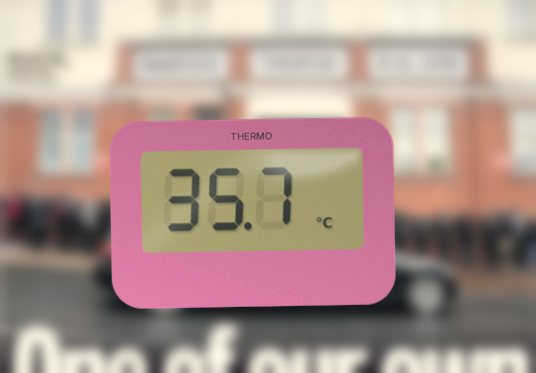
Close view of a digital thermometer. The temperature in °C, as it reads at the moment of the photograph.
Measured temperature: 35.7 °C
